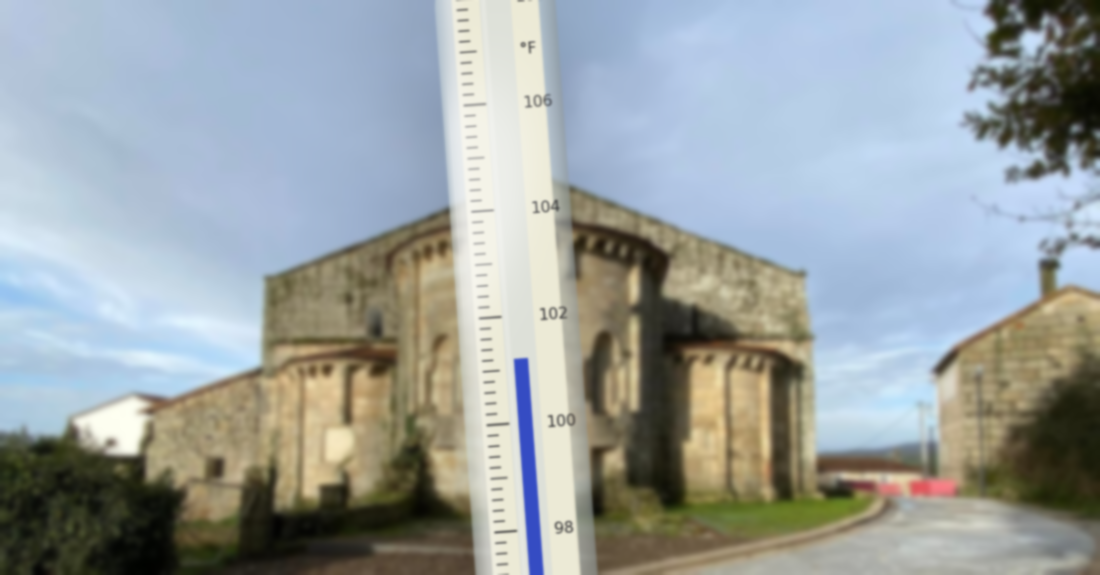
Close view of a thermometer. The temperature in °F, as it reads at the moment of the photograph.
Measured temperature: 101.2 °F
